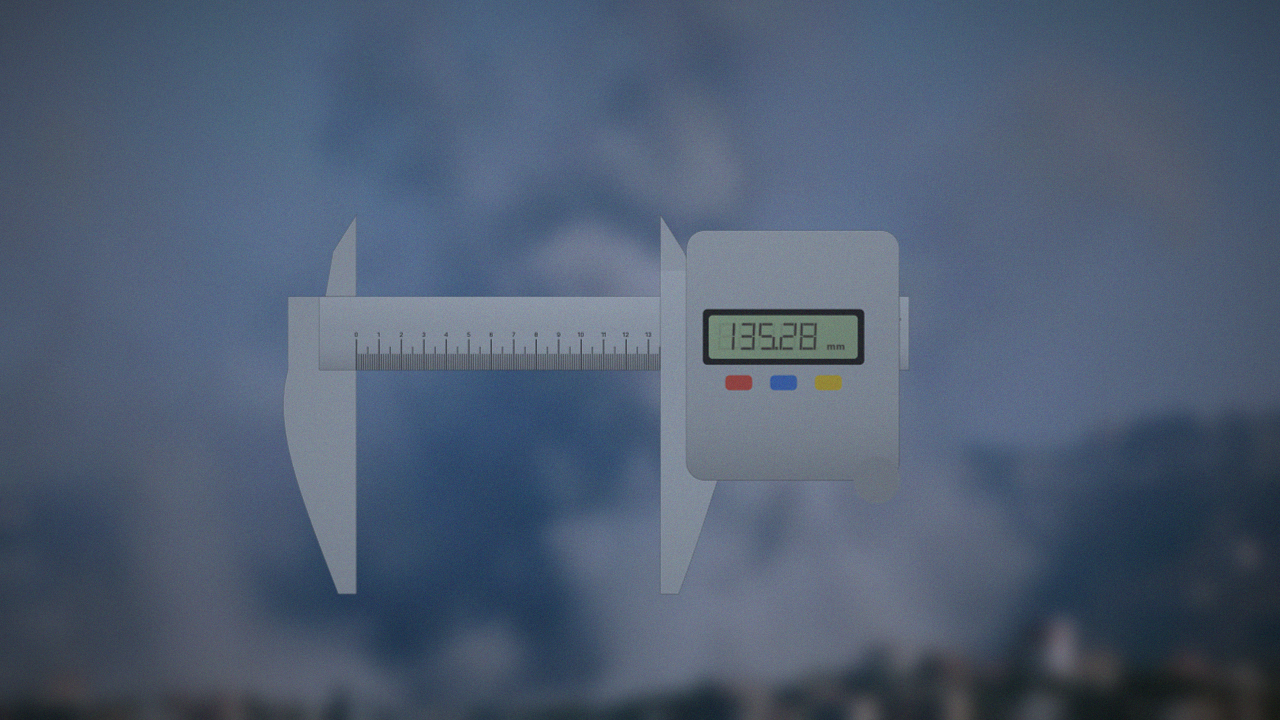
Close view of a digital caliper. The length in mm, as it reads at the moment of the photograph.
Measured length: 135.28 mm
